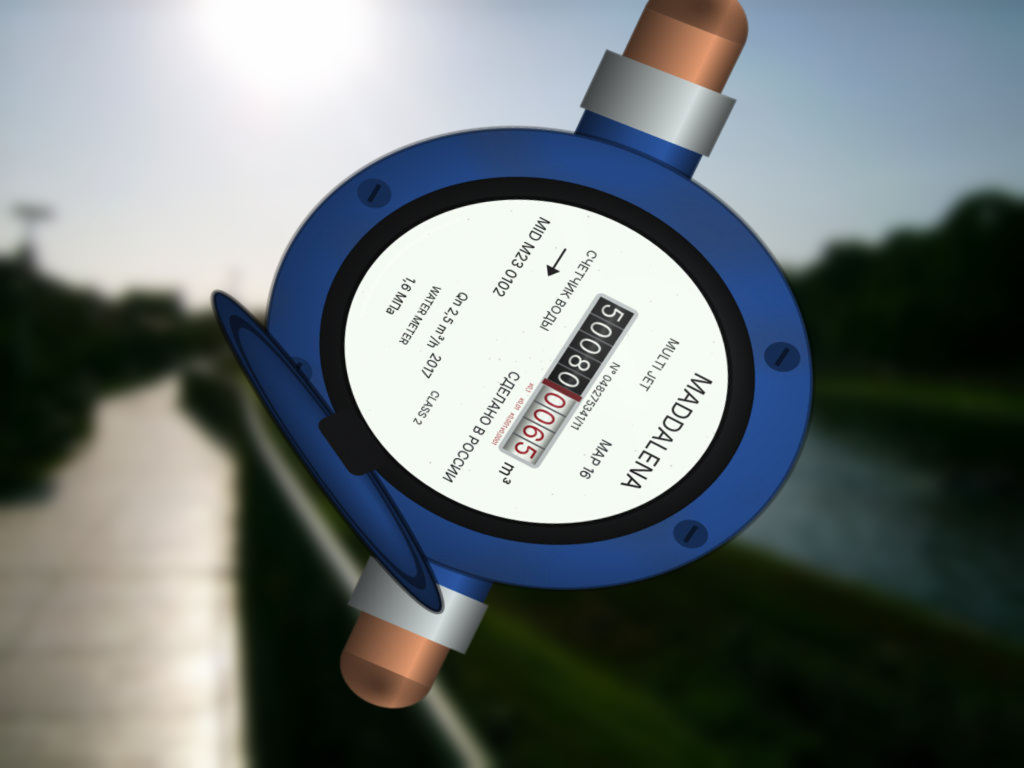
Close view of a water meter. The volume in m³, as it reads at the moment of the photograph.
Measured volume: 50080.0065 m³
